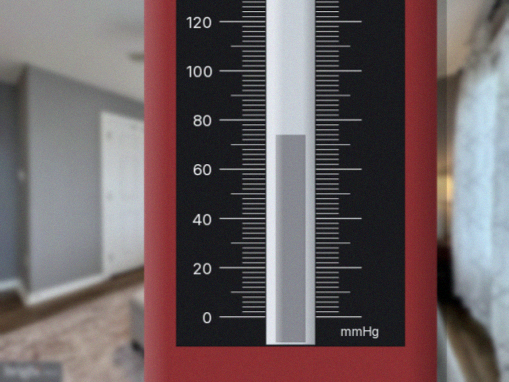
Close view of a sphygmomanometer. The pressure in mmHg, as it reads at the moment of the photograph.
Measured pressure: 74 mmHg
